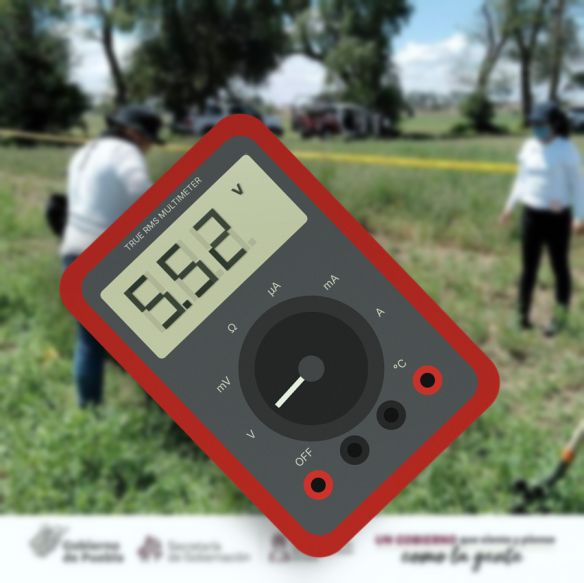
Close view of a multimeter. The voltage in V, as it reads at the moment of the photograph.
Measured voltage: 5.52 V
